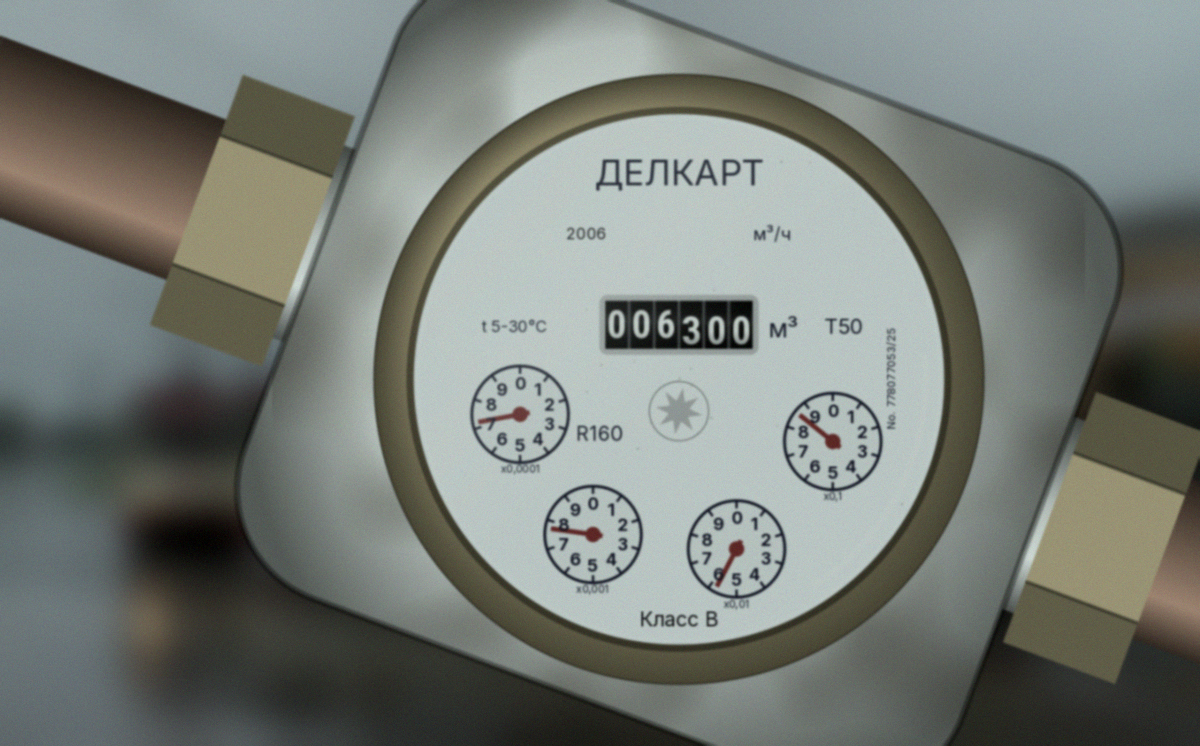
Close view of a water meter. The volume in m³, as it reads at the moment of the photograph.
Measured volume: 6299.8577 m³
